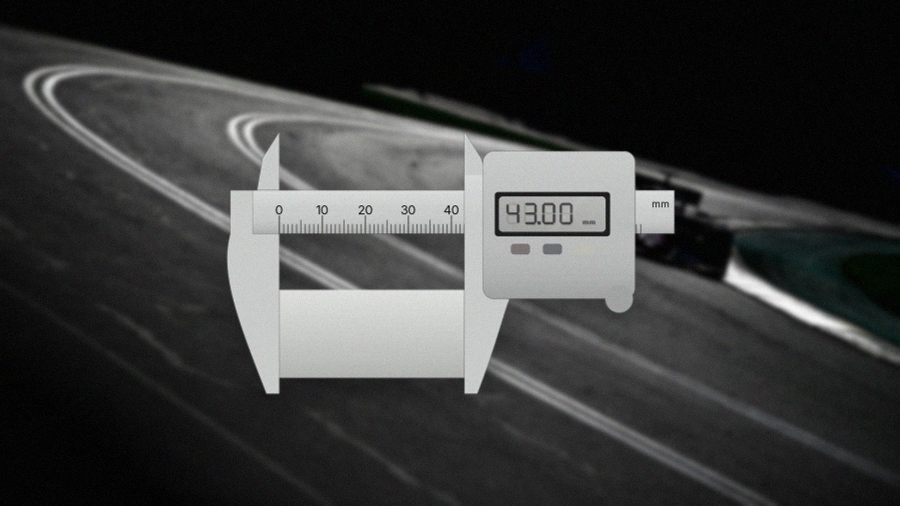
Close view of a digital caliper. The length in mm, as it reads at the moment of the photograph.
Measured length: 43.00 mm
